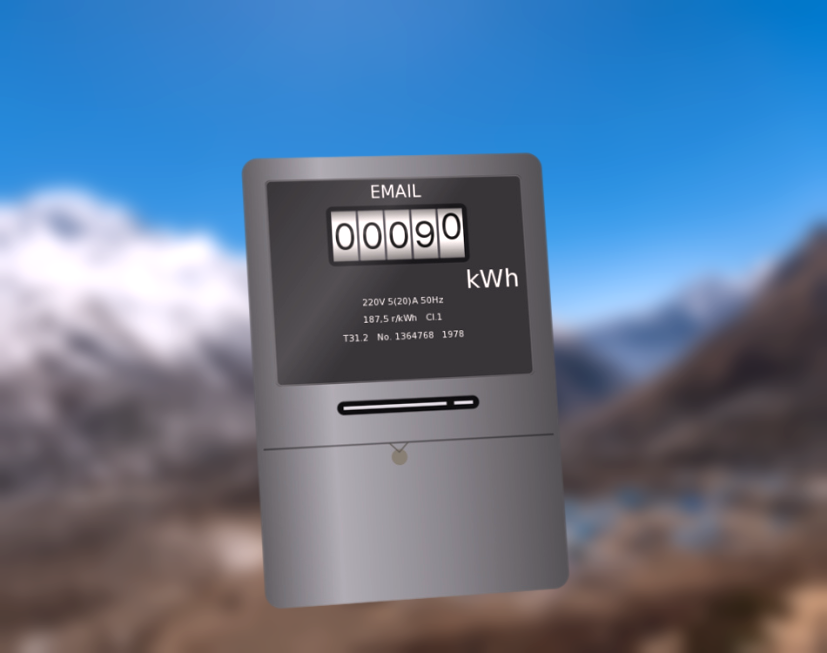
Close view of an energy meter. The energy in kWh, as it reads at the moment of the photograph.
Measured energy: 90 kWh
